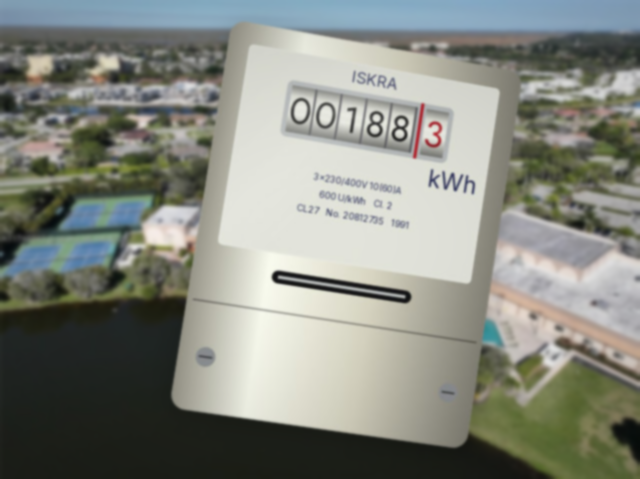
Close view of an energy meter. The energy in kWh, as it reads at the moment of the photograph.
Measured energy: 188.3 kWh
